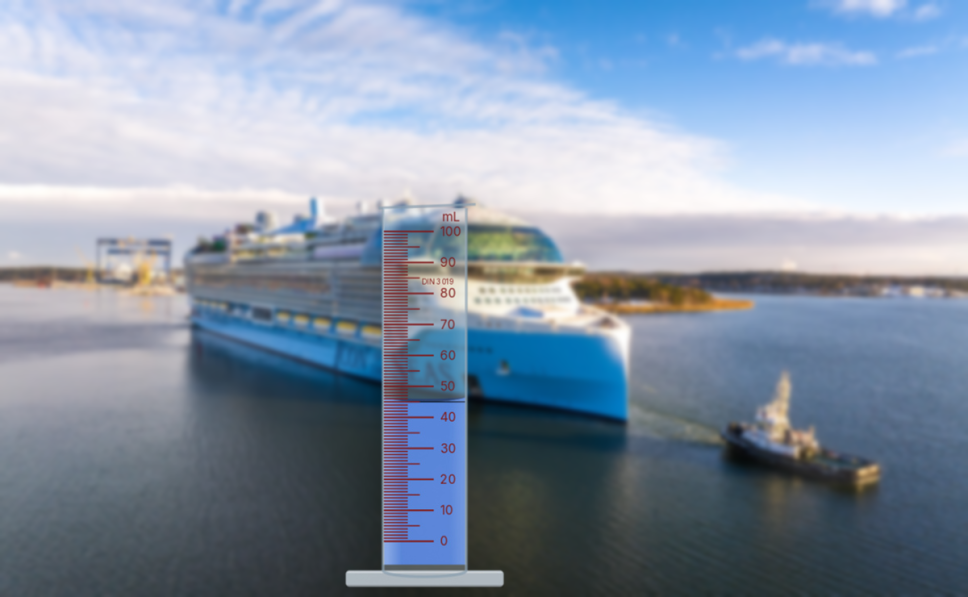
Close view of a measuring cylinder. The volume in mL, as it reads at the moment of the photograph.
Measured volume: 45 mL
